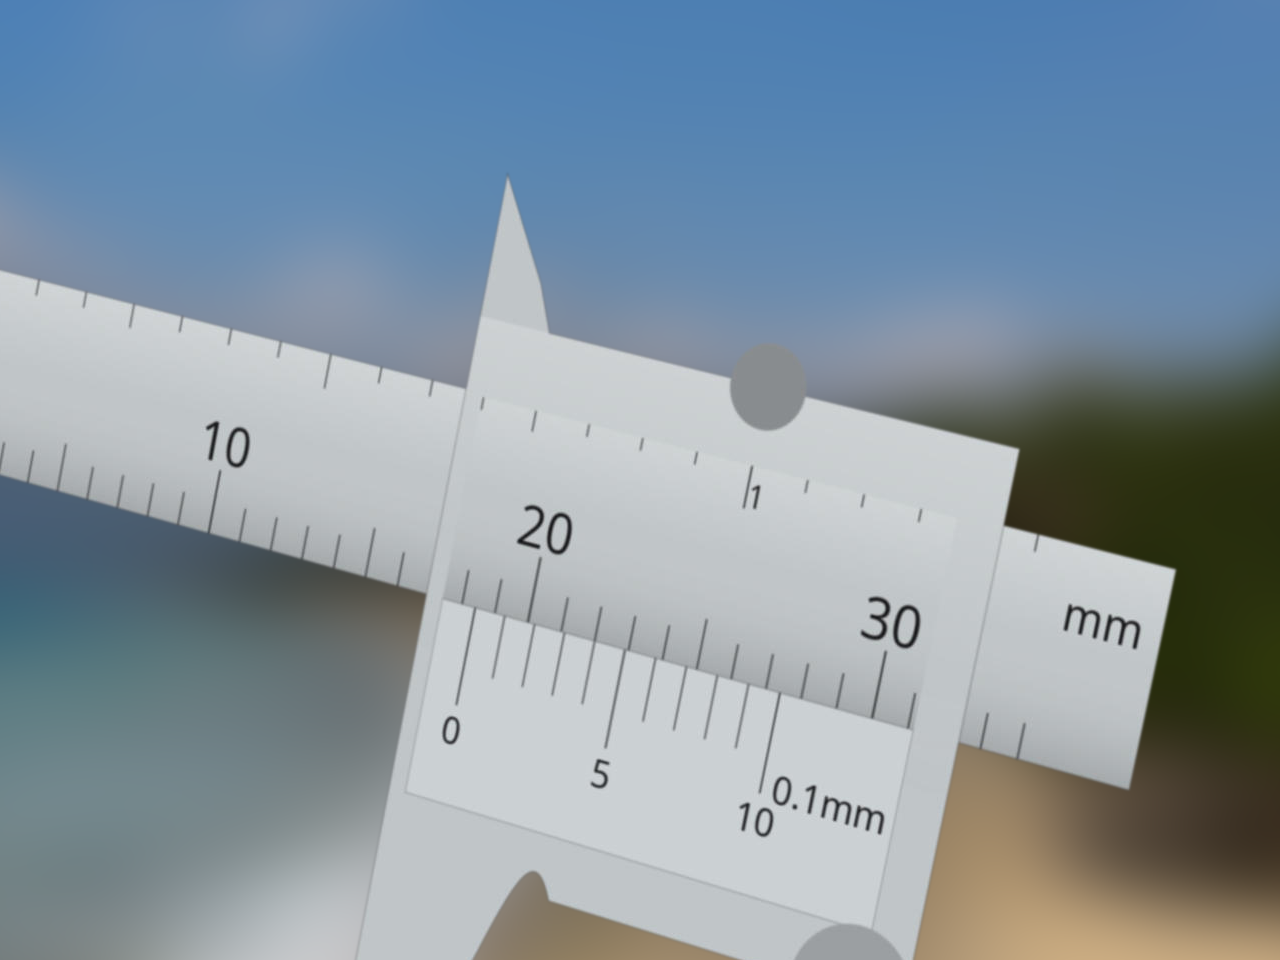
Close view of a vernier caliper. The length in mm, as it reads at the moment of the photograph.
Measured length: 18.4 mm
